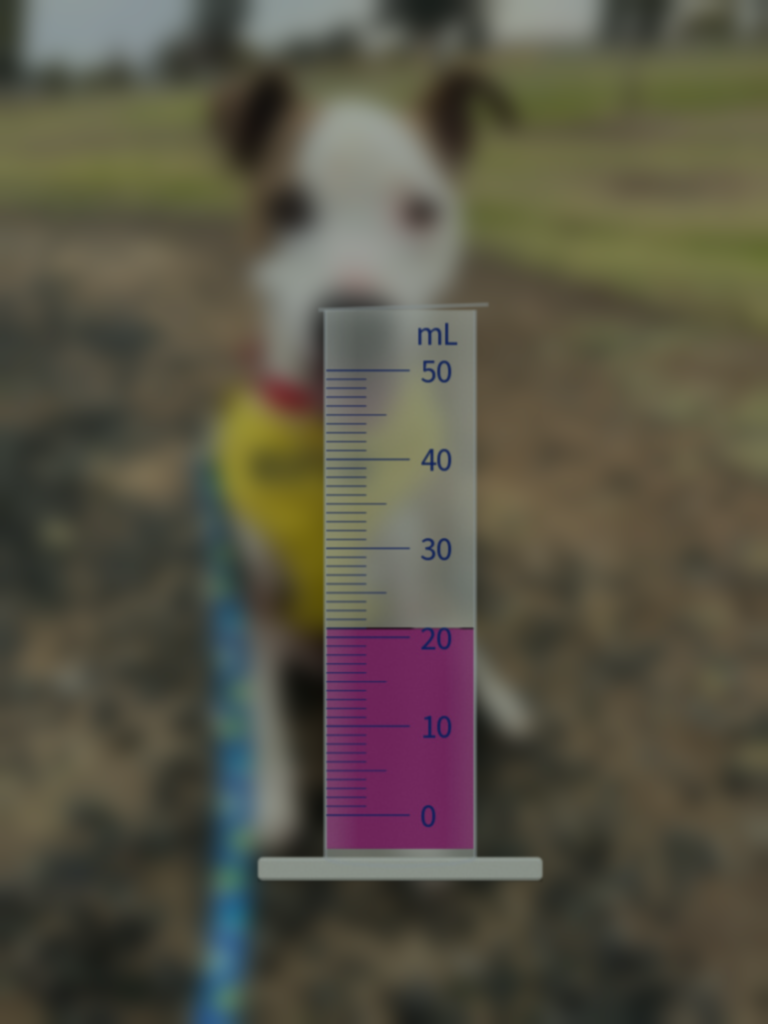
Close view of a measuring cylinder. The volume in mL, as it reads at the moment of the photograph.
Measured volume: 21 mL
